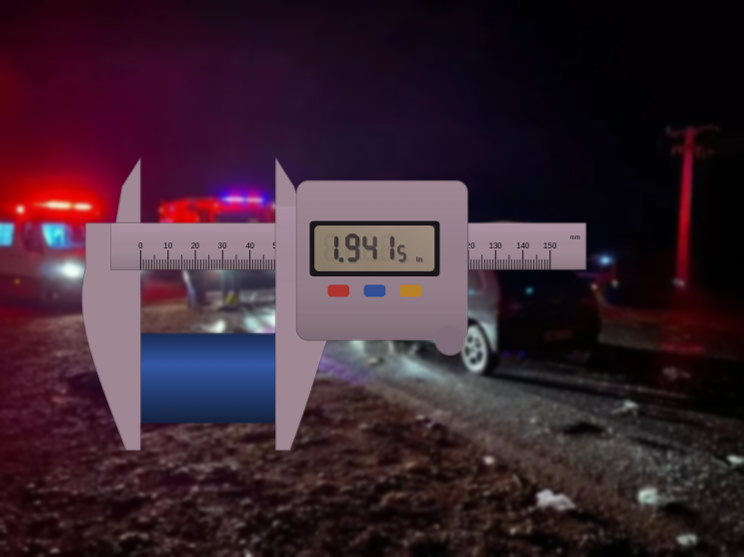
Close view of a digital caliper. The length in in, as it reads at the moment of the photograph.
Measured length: 1.9415 in
